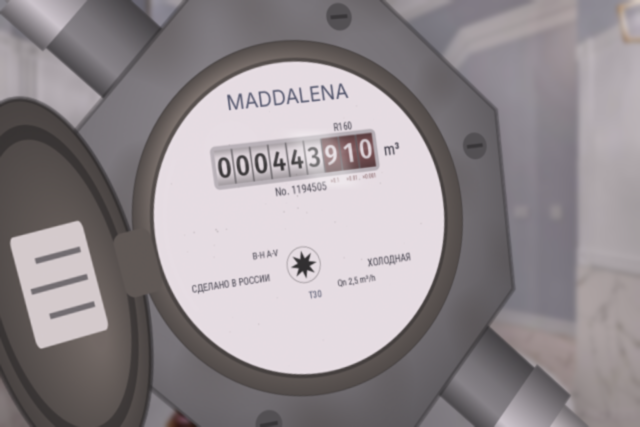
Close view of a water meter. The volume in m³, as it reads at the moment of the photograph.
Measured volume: 443.910 m³
